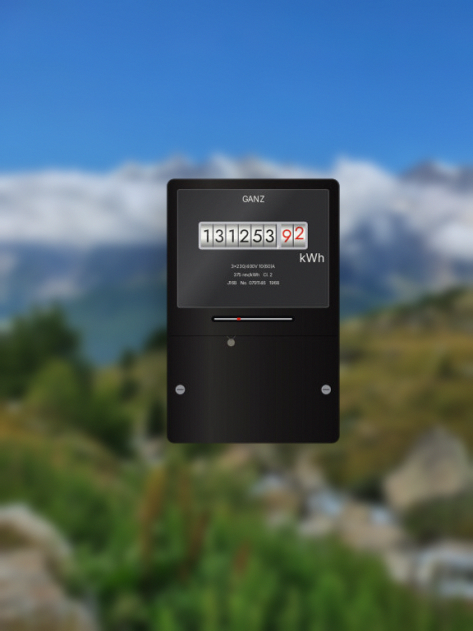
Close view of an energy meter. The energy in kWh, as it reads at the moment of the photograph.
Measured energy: 131253.92 kWh
